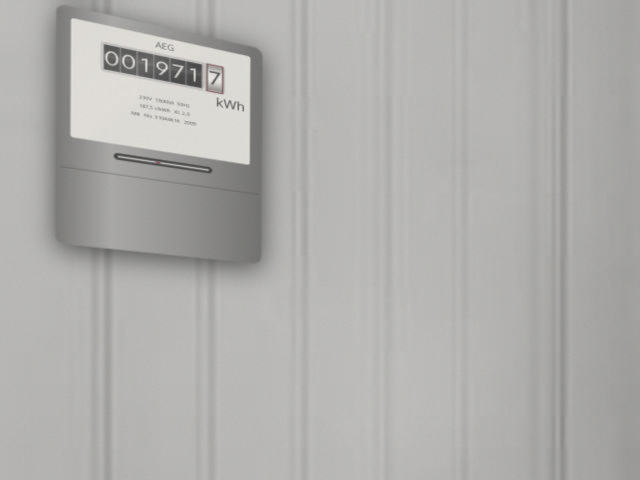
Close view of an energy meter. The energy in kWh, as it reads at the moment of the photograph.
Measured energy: 1971.7 kWh
